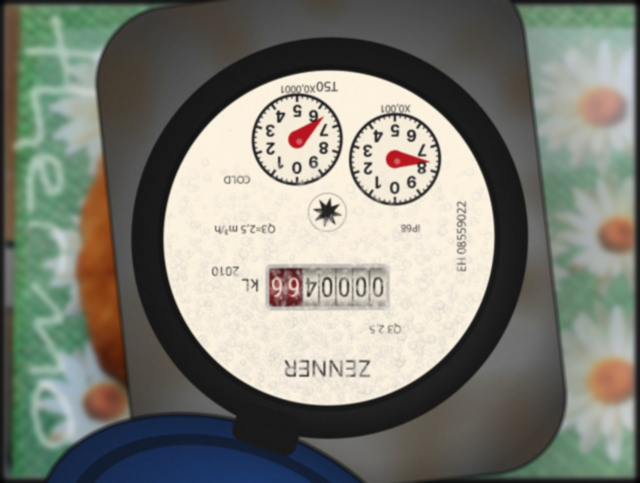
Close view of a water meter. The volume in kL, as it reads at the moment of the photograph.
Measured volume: 4.6676 kL
